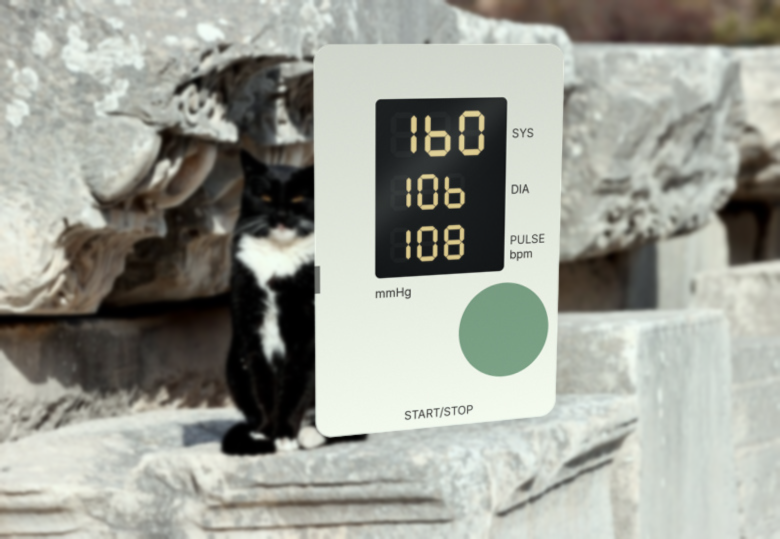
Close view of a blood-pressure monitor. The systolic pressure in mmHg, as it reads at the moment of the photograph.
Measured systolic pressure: 160 mmHg
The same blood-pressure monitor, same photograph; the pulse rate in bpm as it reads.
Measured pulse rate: 108 bpm
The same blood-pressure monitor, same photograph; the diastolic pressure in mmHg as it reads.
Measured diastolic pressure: 106 mmHg
